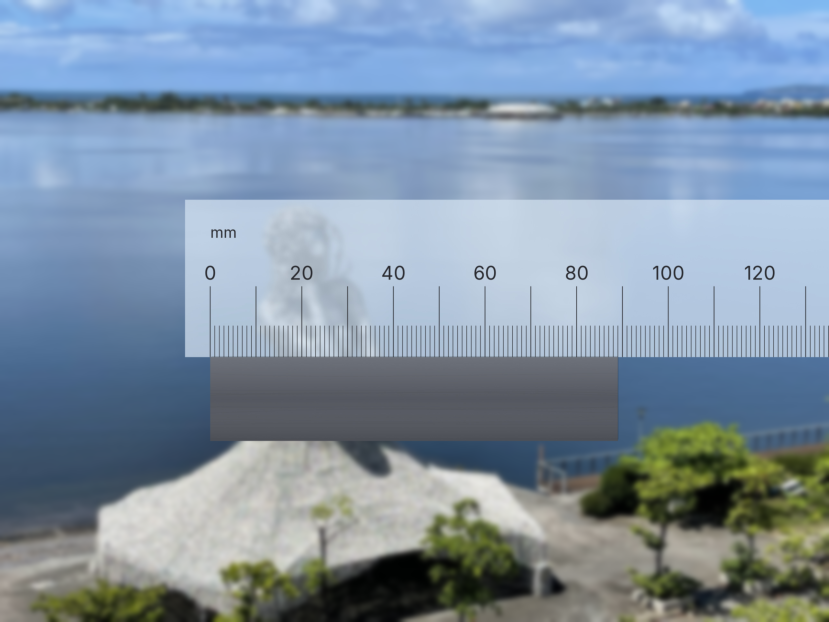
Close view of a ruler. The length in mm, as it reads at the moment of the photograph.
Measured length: 89 mm
